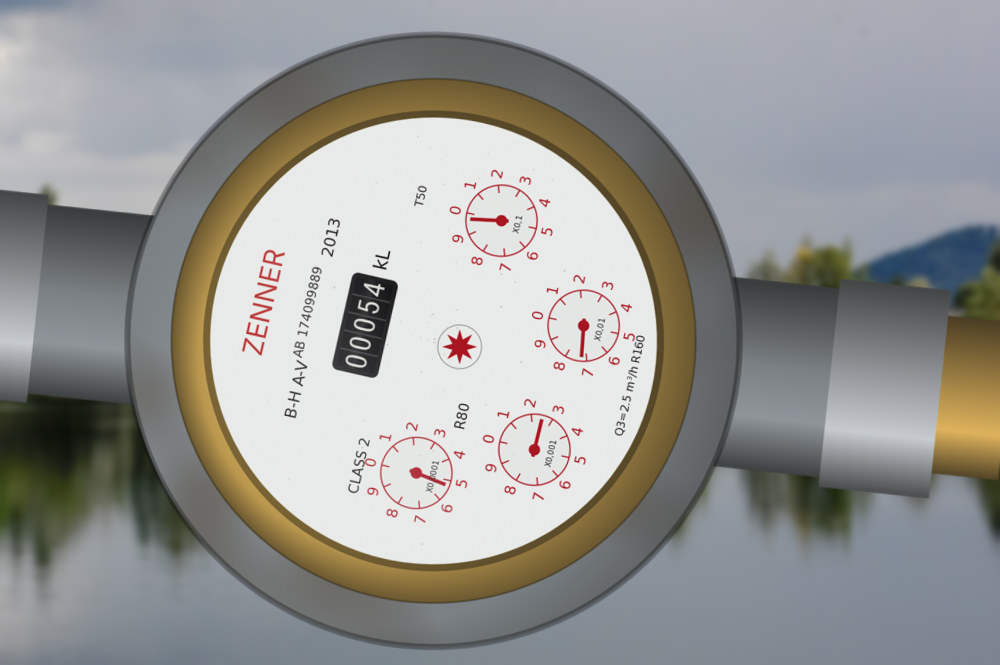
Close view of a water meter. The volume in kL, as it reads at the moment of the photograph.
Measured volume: 53.9725 kL
